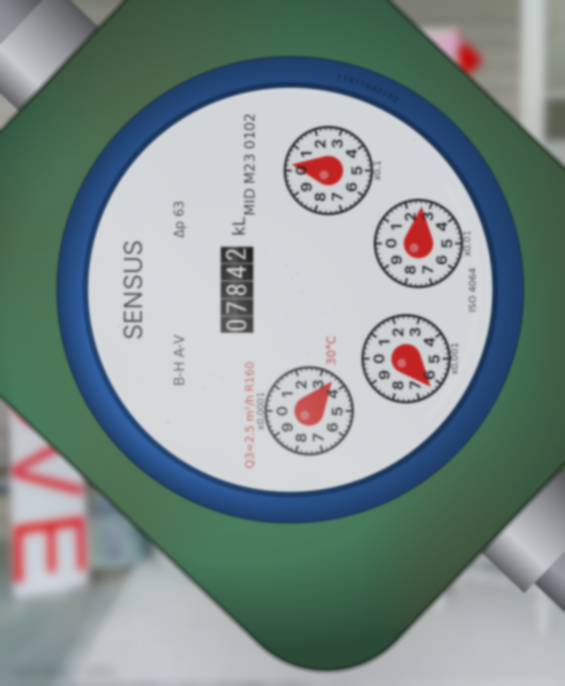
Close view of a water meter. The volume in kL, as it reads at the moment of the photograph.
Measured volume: 7842.0263 kL
